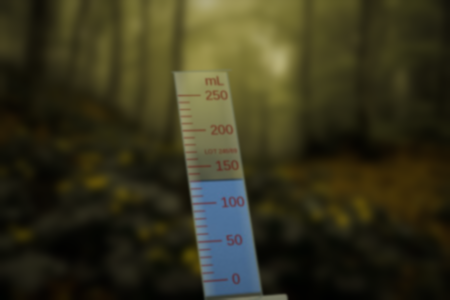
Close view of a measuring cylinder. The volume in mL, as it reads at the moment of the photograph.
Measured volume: 130 mL
